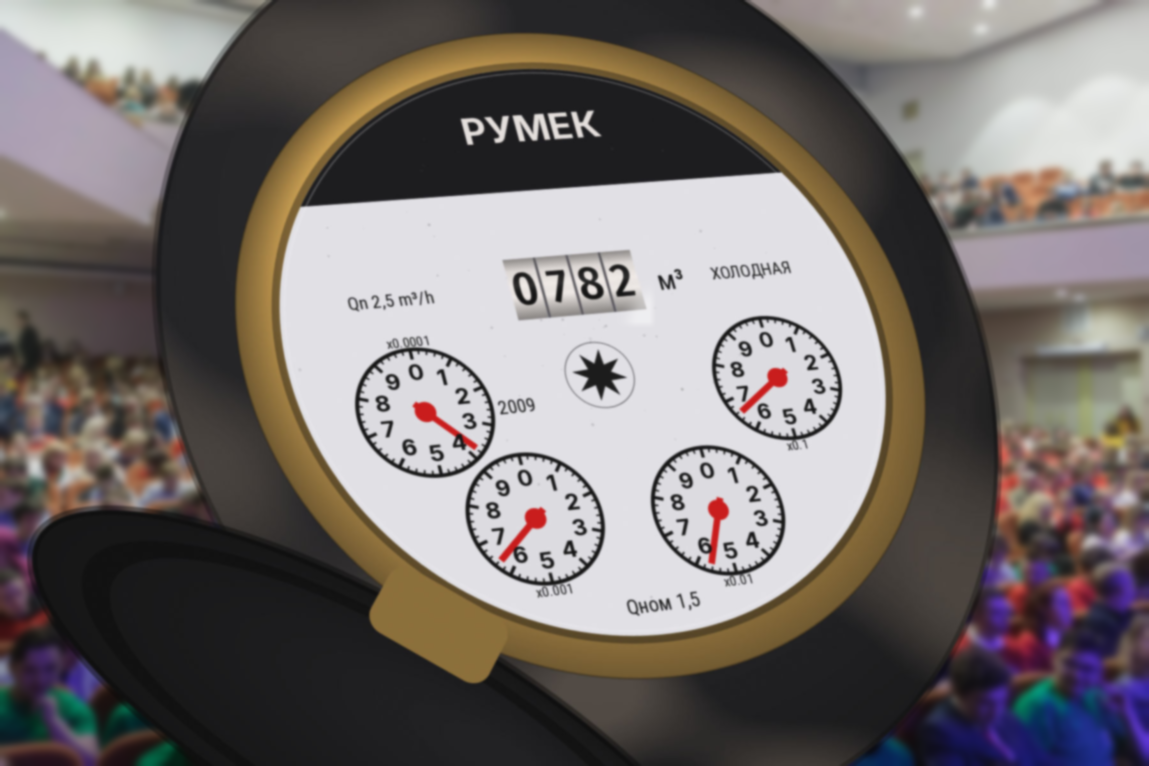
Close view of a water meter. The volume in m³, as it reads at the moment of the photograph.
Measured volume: 782.6563 m³
